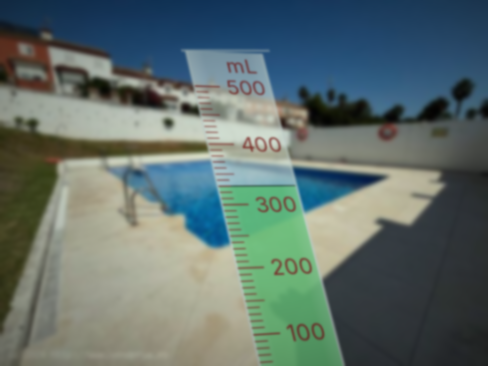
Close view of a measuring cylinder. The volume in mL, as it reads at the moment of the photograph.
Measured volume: 330 mL
